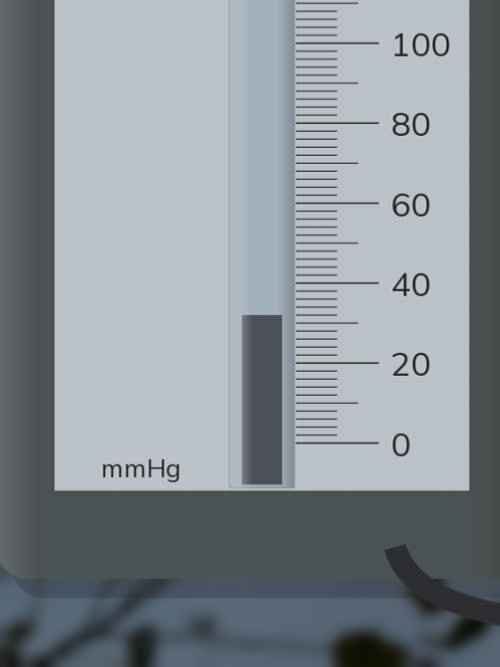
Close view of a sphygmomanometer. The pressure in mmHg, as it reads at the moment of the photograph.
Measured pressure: 32 mmHg
